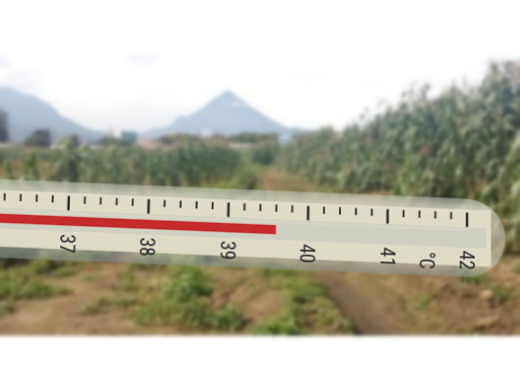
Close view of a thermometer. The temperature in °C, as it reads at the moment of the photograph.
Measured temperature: 39.6 °C
